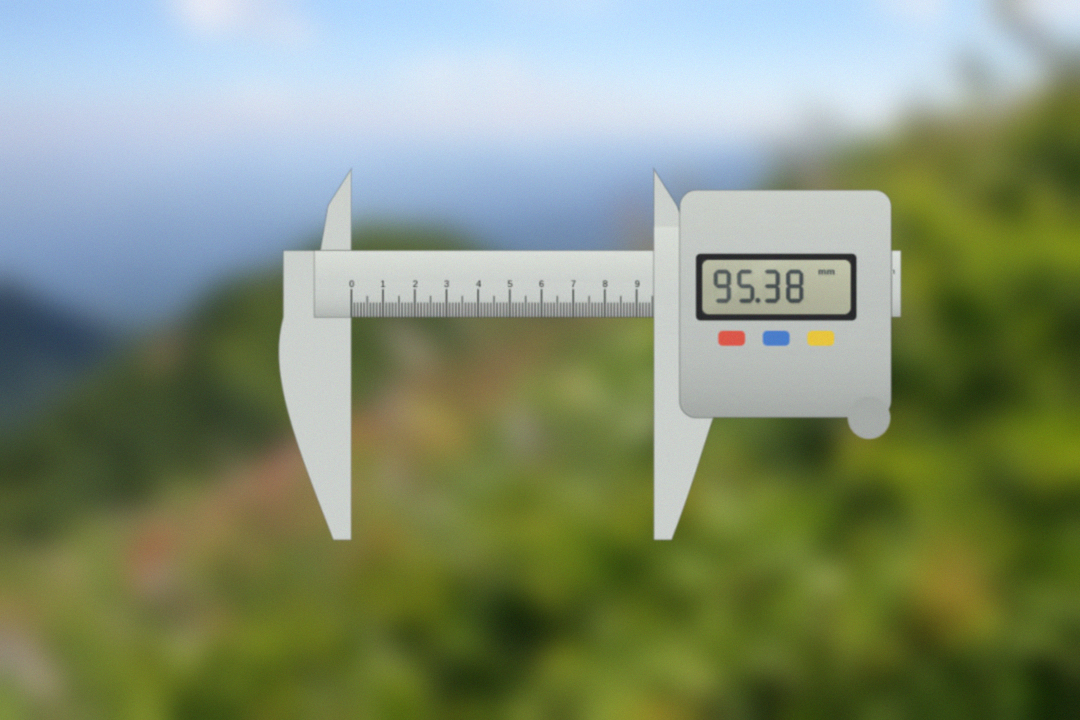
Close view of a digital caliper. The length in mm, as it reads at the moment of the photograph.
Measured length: 95.38 mm
